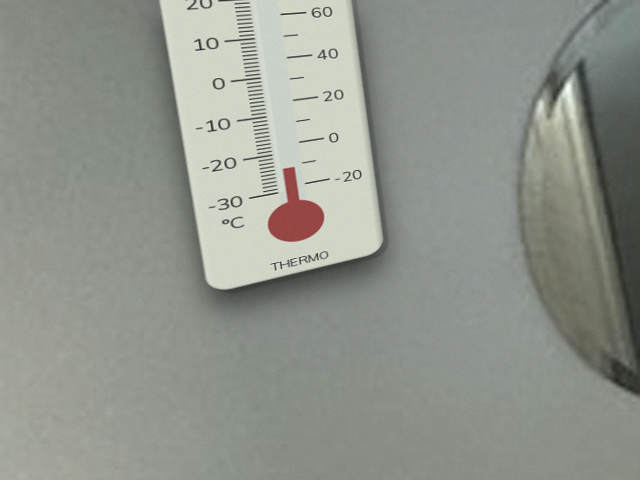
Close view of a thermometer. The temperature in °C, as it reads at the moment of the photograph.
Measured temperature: -24 °C
